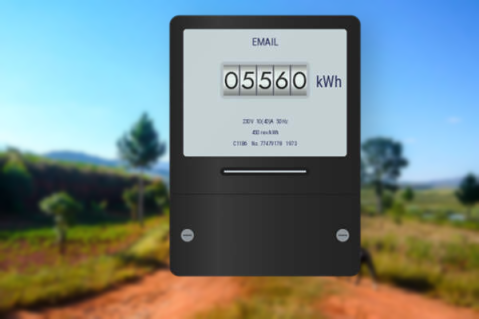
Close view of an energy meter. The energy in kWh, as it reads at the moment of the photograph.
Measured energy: 5560 kWh
